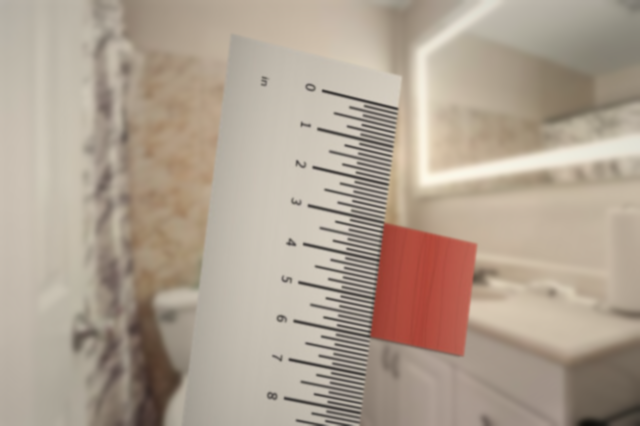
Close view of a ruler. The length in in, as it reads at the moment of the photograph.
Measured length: 3 in
